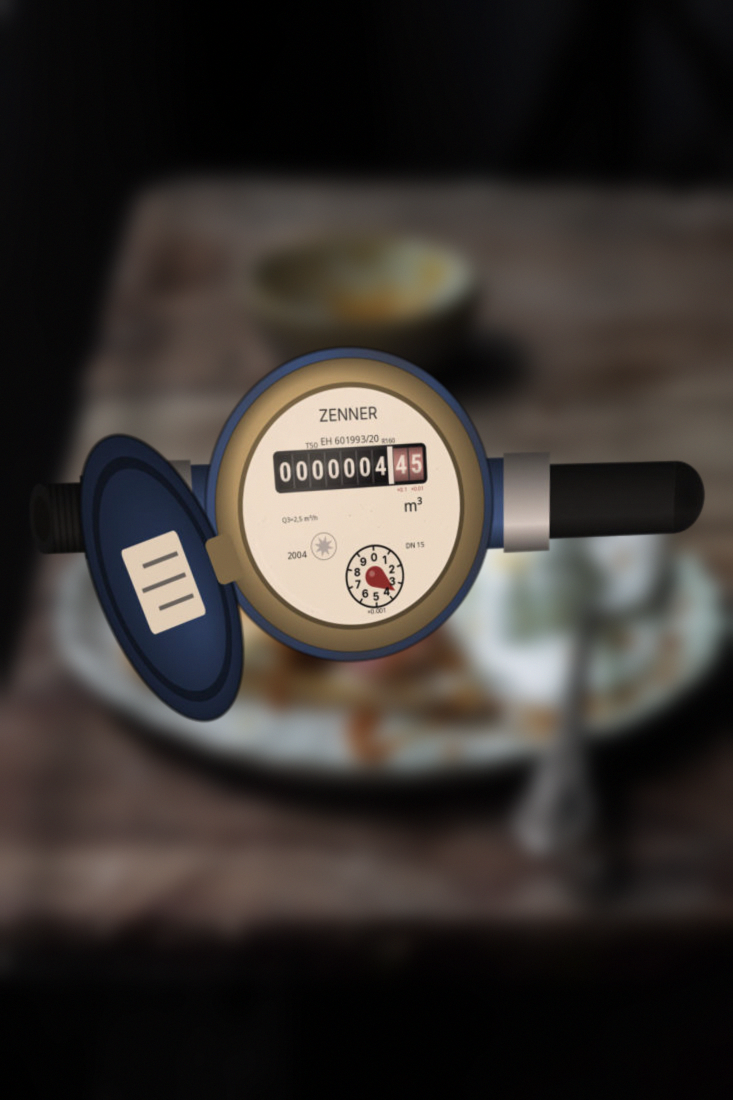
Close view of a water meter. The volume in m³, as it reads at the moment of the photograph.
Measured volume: 4.453 m³
